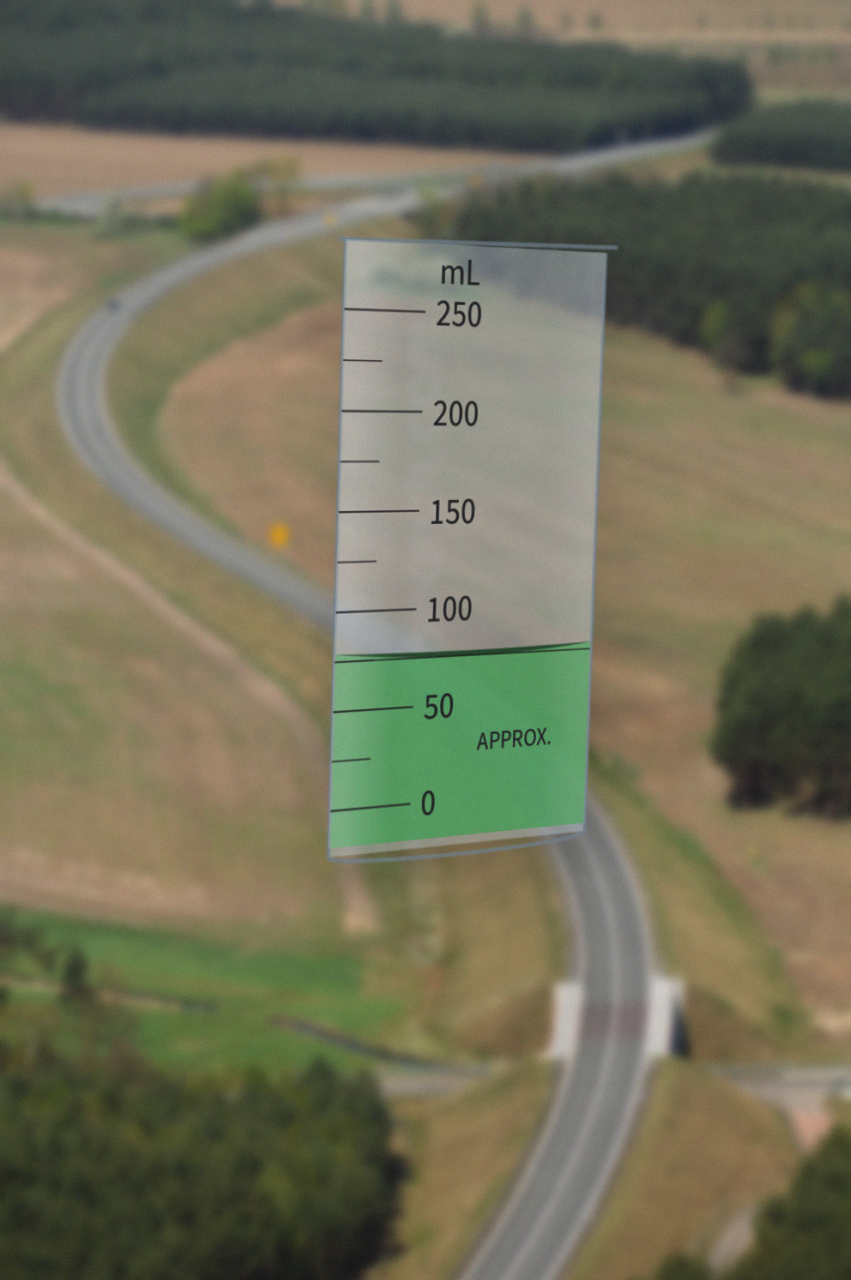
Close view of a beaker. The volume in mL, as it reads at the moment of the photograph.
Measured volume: 75 mL
